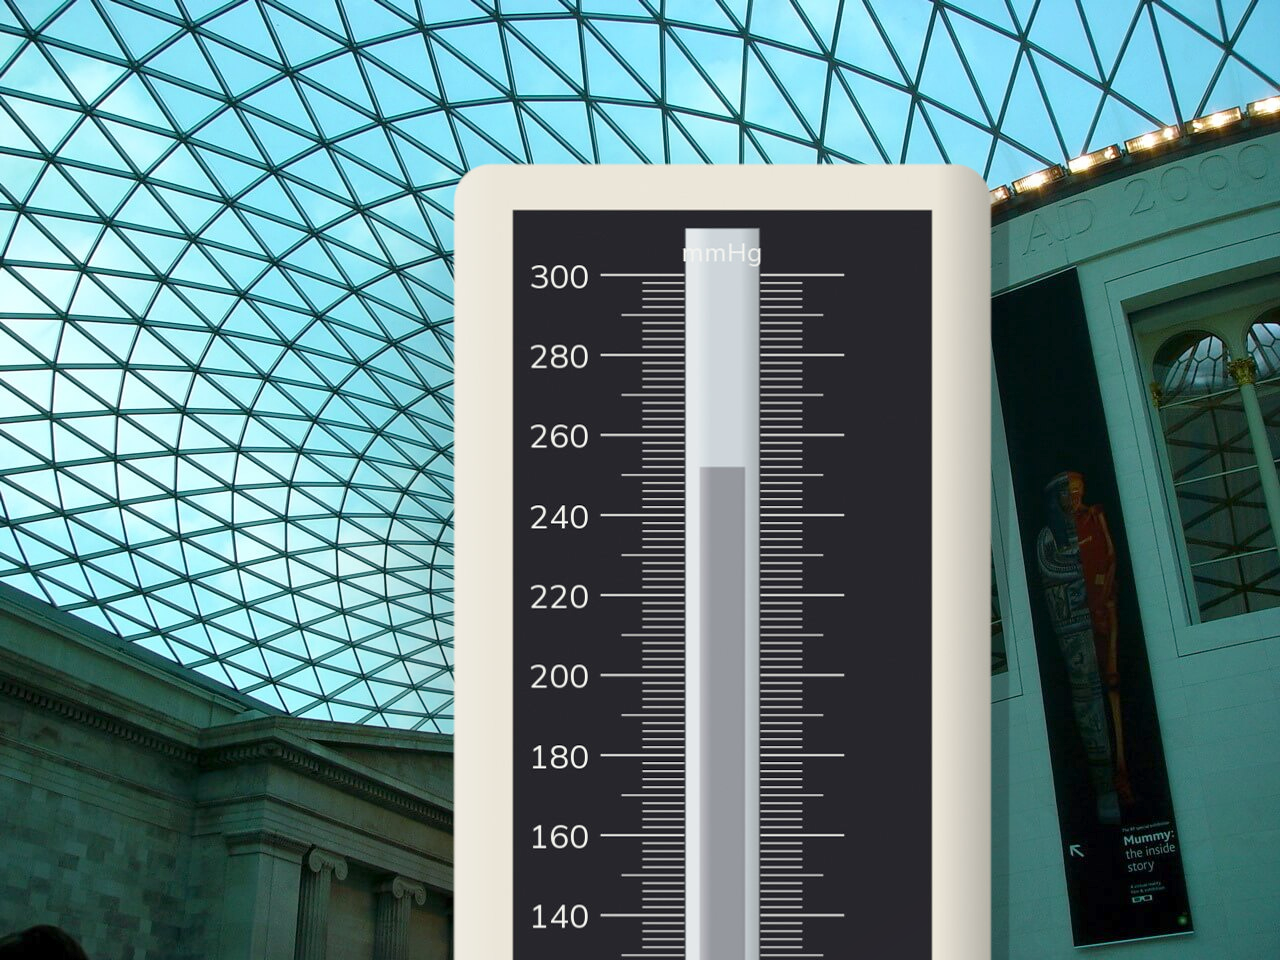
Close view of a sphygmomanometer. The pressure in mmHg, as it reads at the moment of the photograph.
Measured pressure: 252 mmHg
